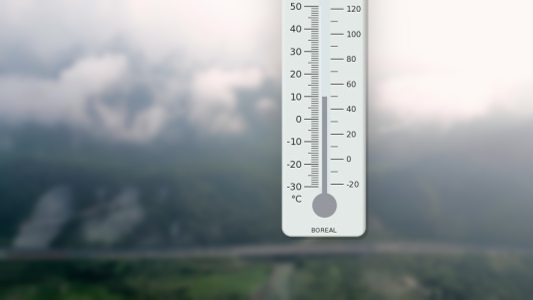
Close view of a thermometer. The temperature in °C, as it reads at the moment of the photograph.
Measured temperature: 10 °C
